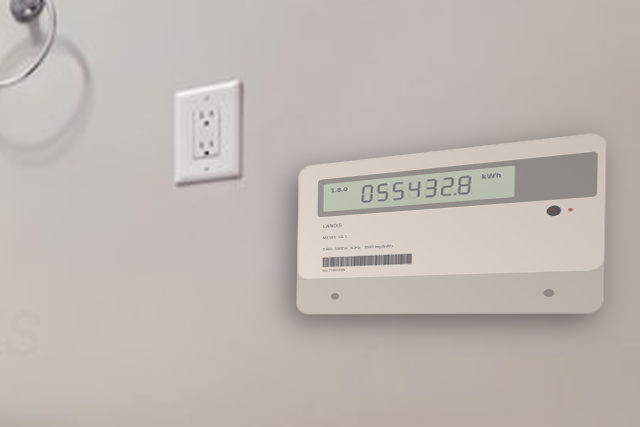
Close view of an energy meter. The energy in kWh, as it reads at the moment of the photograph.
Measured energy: 55432.8 kWh
